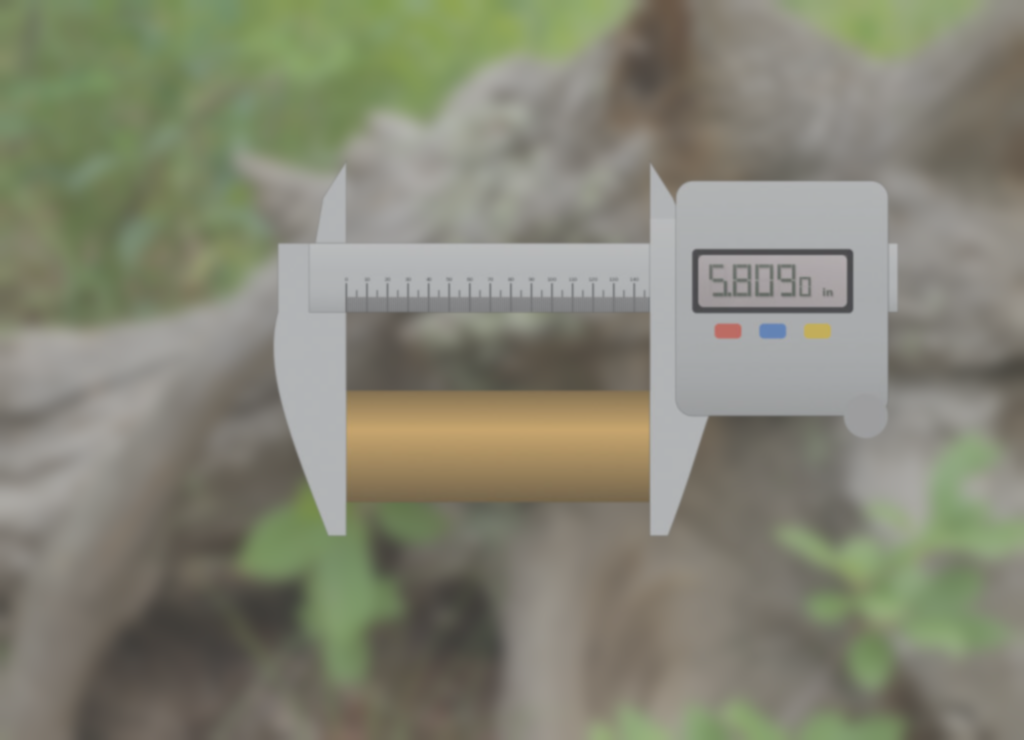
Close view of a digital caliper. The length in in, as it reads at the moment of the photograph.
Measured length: 5.8090 in
